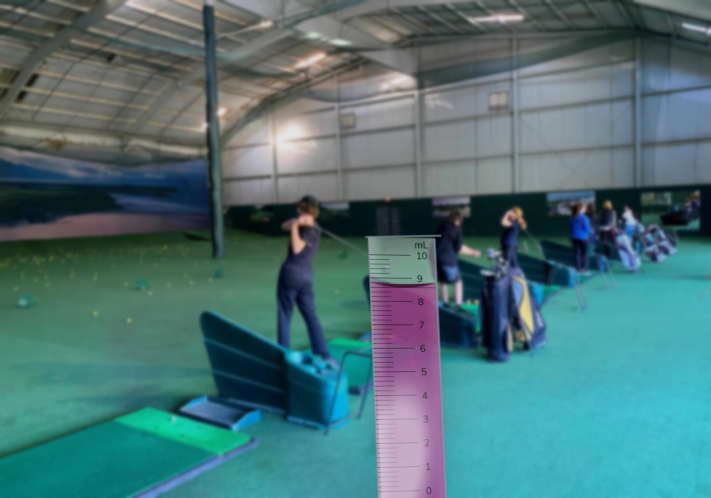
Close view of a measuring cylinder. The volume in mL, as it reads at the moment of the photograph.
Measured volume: 8.6 mL
